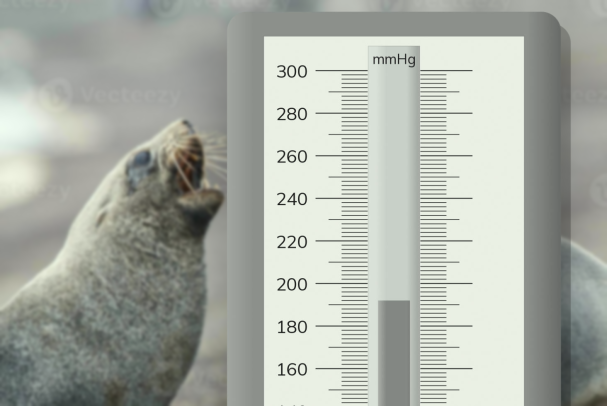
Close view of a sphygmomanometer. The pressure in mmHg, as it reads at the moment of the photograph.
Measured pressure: 192 mmHg
